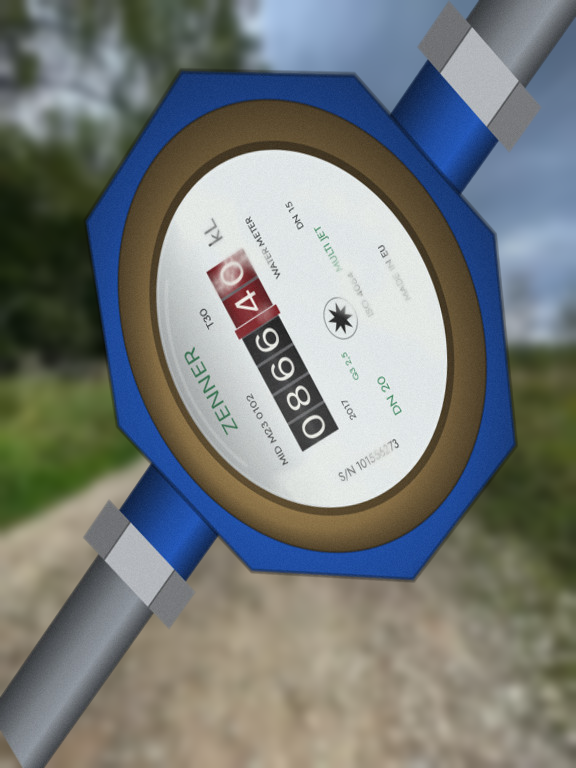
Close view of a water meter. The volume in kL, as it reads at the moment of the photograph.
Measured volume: 866.40 kL
